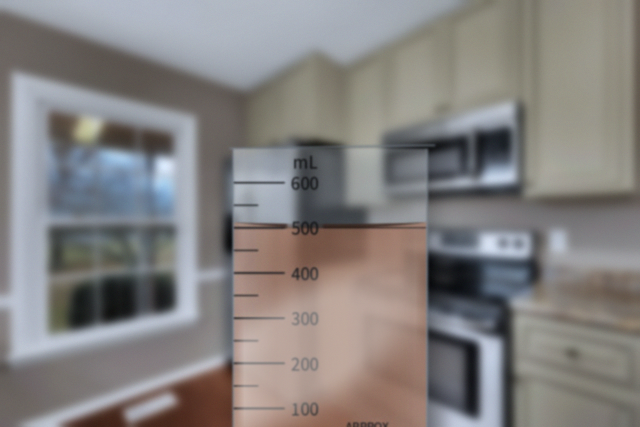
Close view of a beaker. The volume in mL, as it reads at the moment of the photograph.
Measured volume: 500 mL
